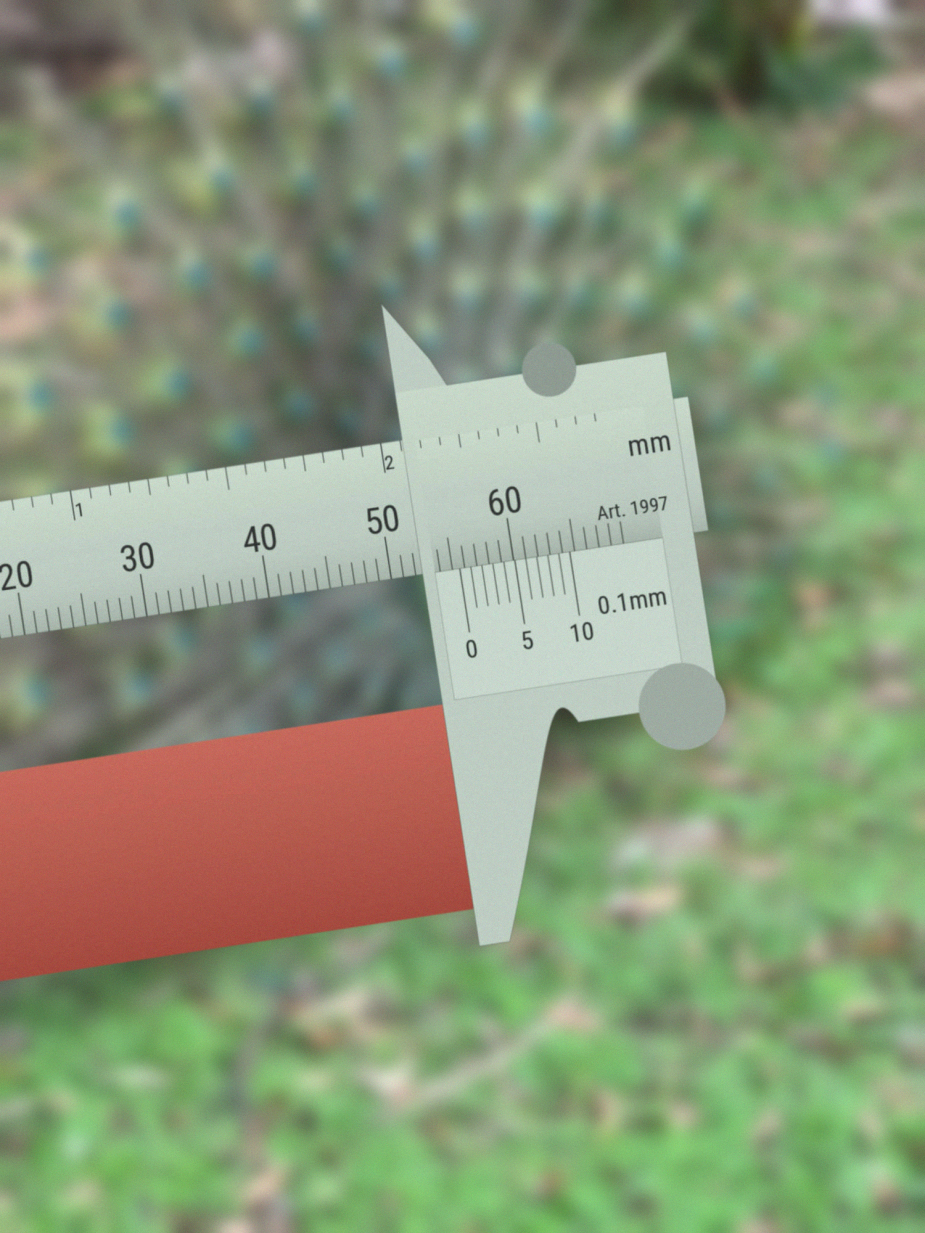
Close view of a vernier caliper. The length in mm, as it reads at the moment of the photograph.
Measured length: 55.6 mm
